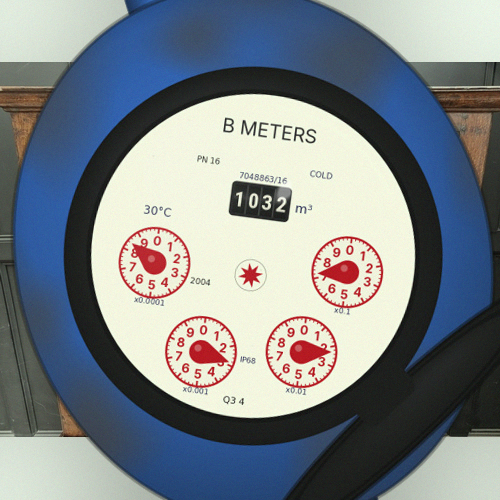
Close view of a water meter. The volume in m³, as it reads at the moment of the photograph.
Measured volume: 1032.7228 m³
